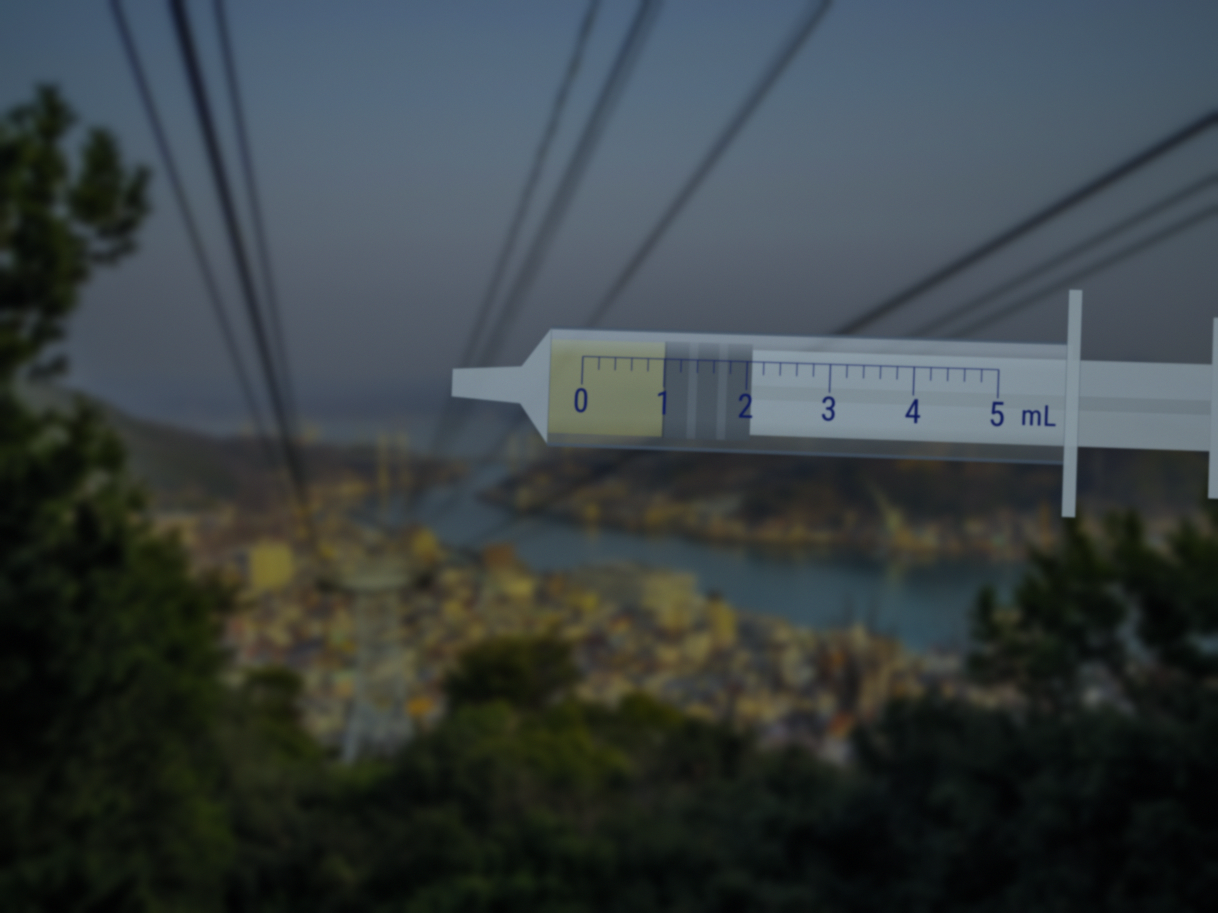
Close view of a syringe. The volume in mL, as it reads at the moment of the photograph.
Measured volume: 1 mL
